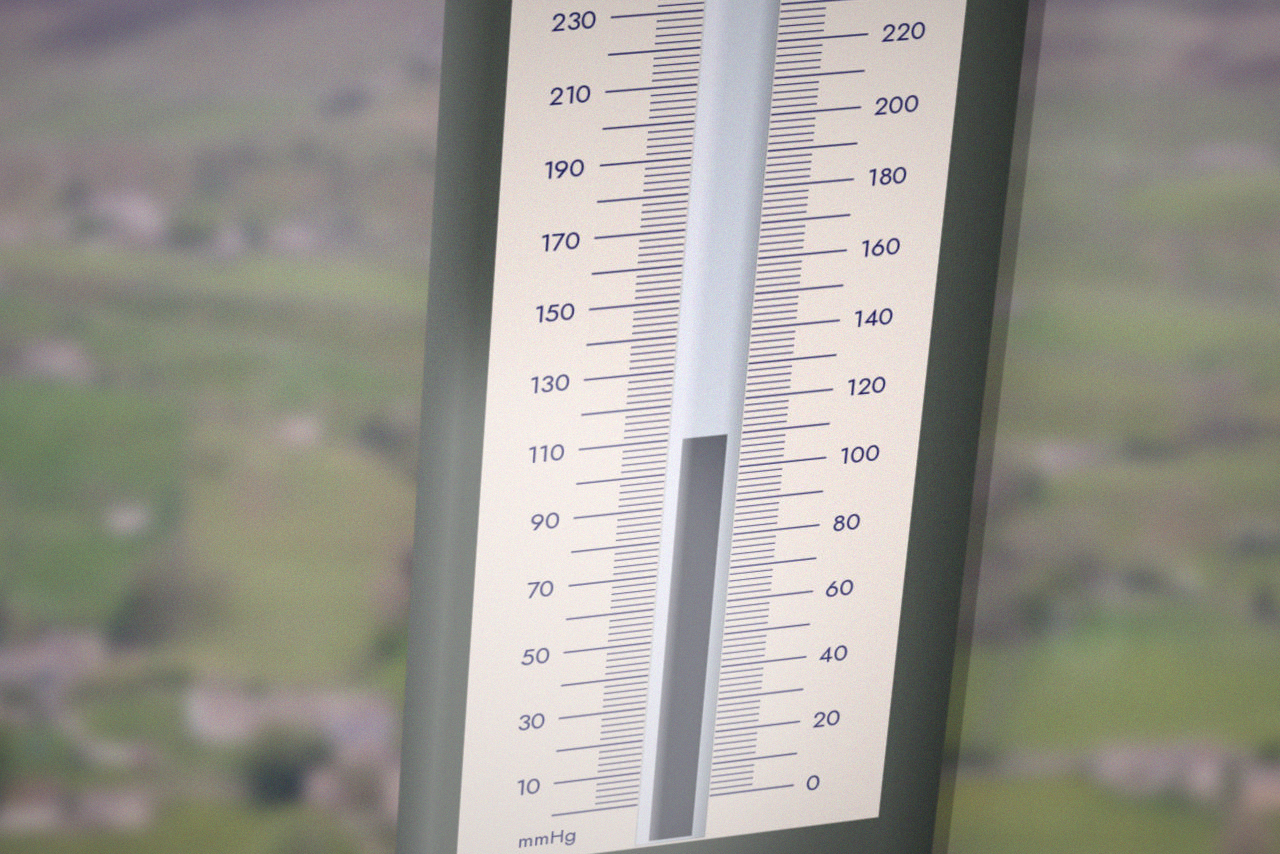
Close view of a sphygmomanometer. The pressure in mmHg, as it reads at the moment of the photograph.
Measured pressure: 110 mmHg
